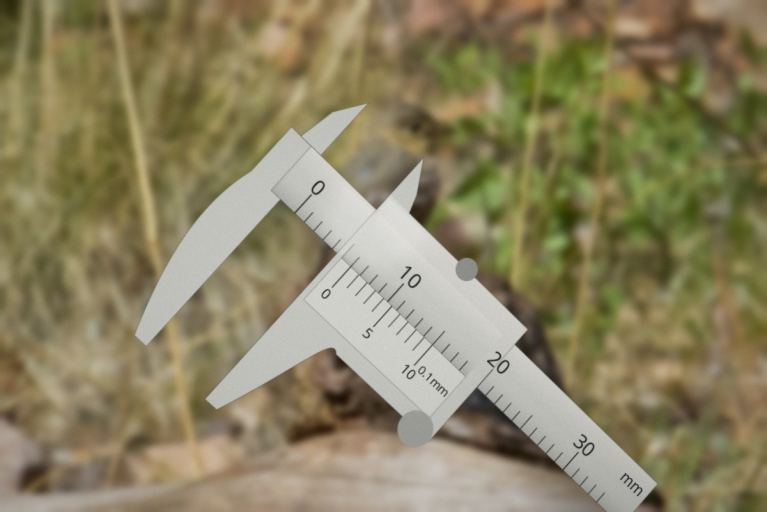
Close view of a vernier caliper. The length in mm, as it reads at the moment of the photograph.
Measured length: 6.0 mm
